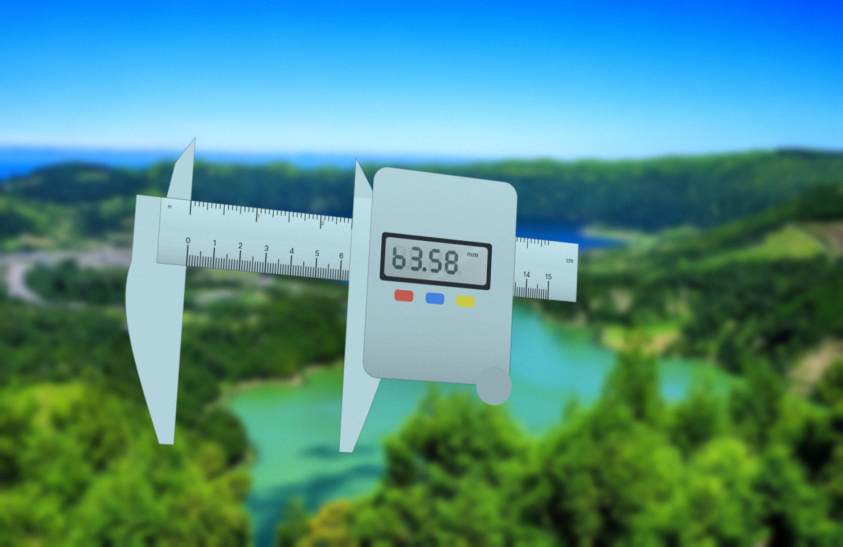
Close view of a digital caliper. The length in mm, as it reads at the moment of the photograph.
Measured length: 63.58 mm
